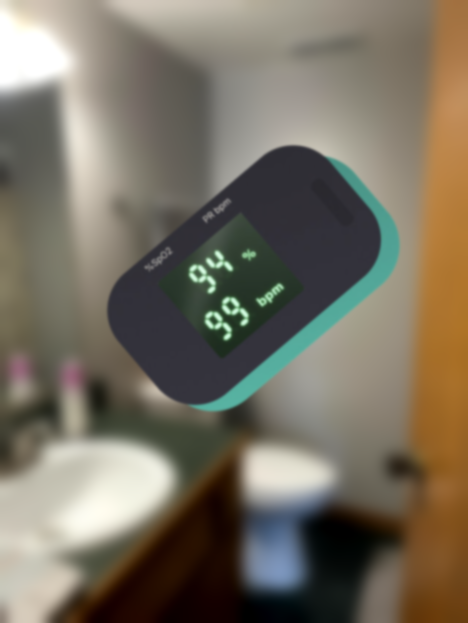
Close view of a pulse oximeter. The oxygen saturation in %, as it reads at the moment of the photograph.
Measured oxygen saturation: 94 %
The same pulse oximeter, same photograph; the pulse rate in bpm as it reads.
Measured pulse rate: 99 bpm
